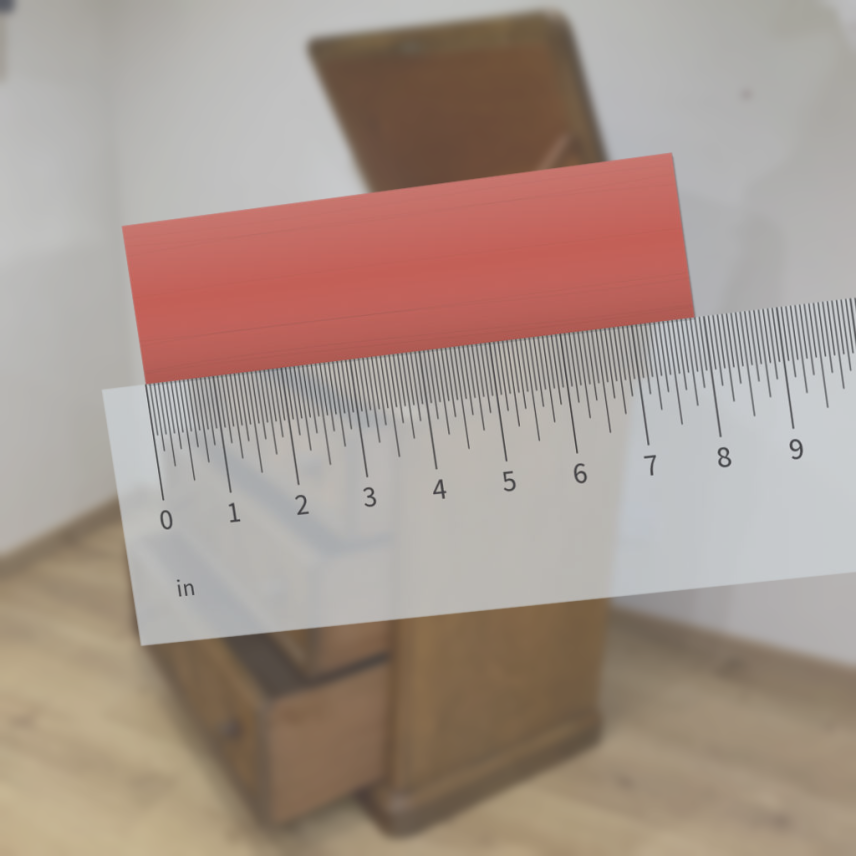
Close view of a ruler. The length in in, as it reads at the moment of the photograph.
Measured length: 7.875 in
